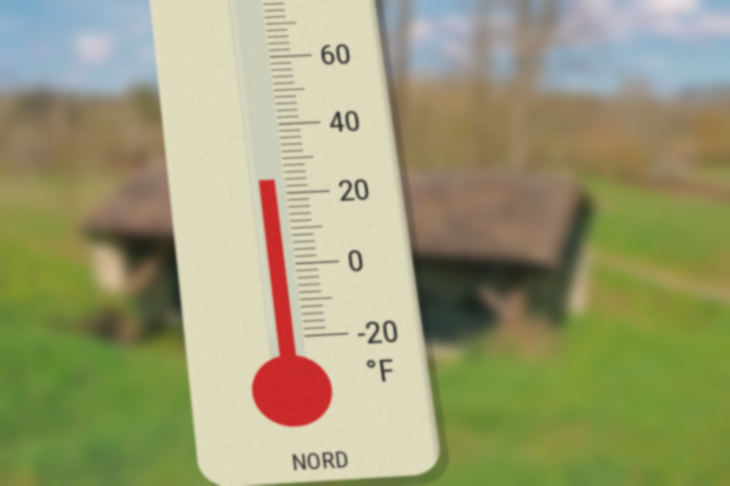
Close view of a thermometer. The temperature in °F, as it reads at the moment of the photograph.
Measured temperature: 24 °F
